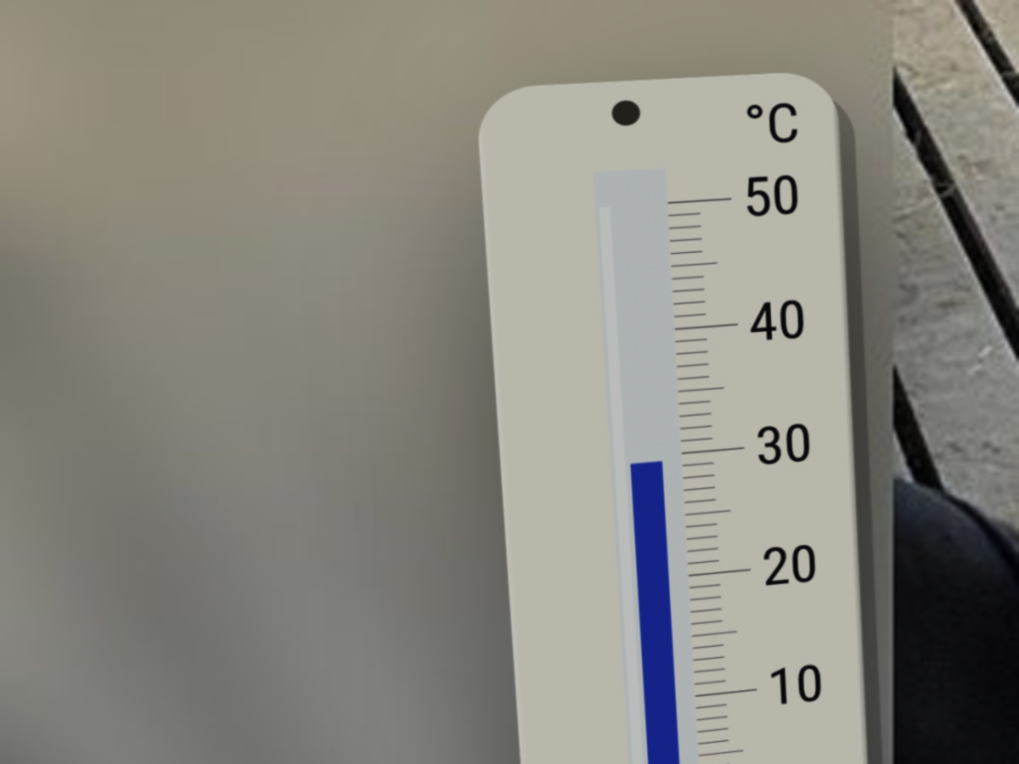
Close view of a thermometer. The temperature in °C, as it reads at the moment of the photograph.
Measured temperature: 29.5 °C
